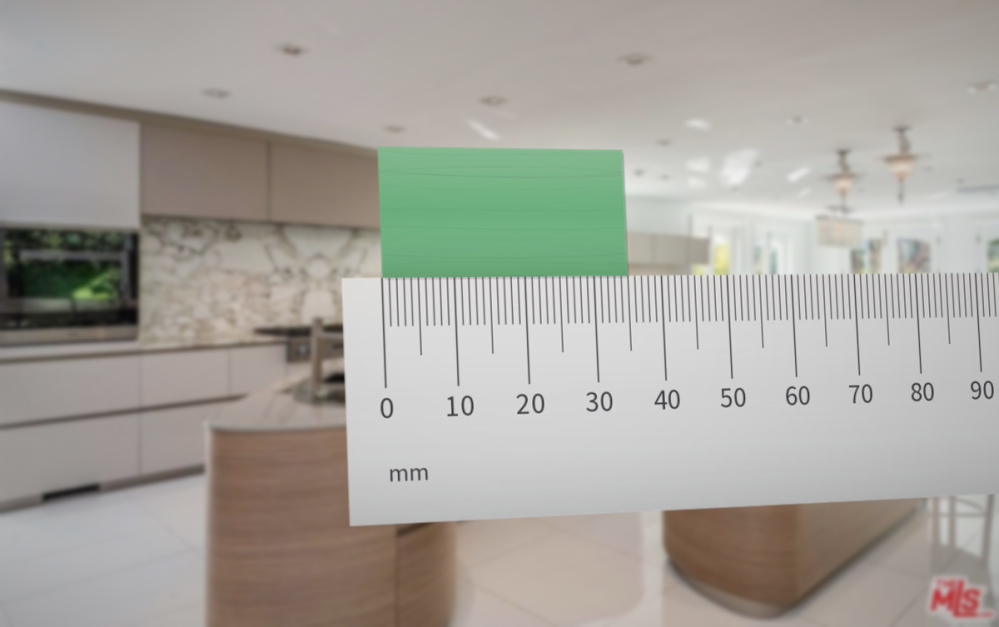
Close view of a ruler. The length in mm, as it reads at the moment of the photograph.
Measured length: 35 mm
